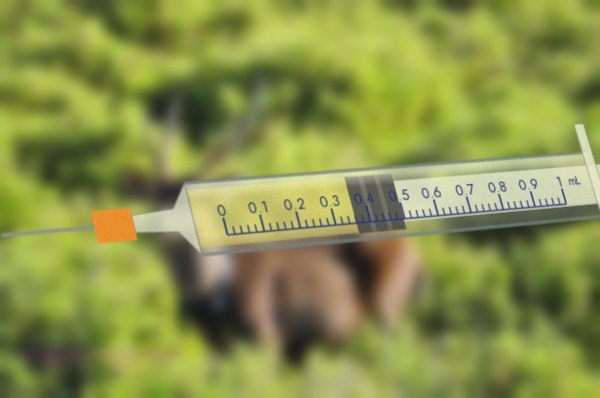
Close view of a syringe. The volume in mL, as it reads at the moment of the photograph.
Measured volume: 0.36 mL
